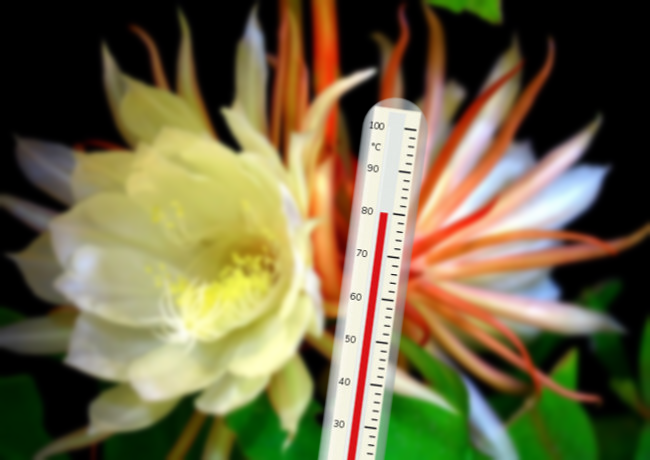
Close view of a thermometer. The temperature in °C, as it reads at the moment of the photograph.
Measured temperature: 80 °C
